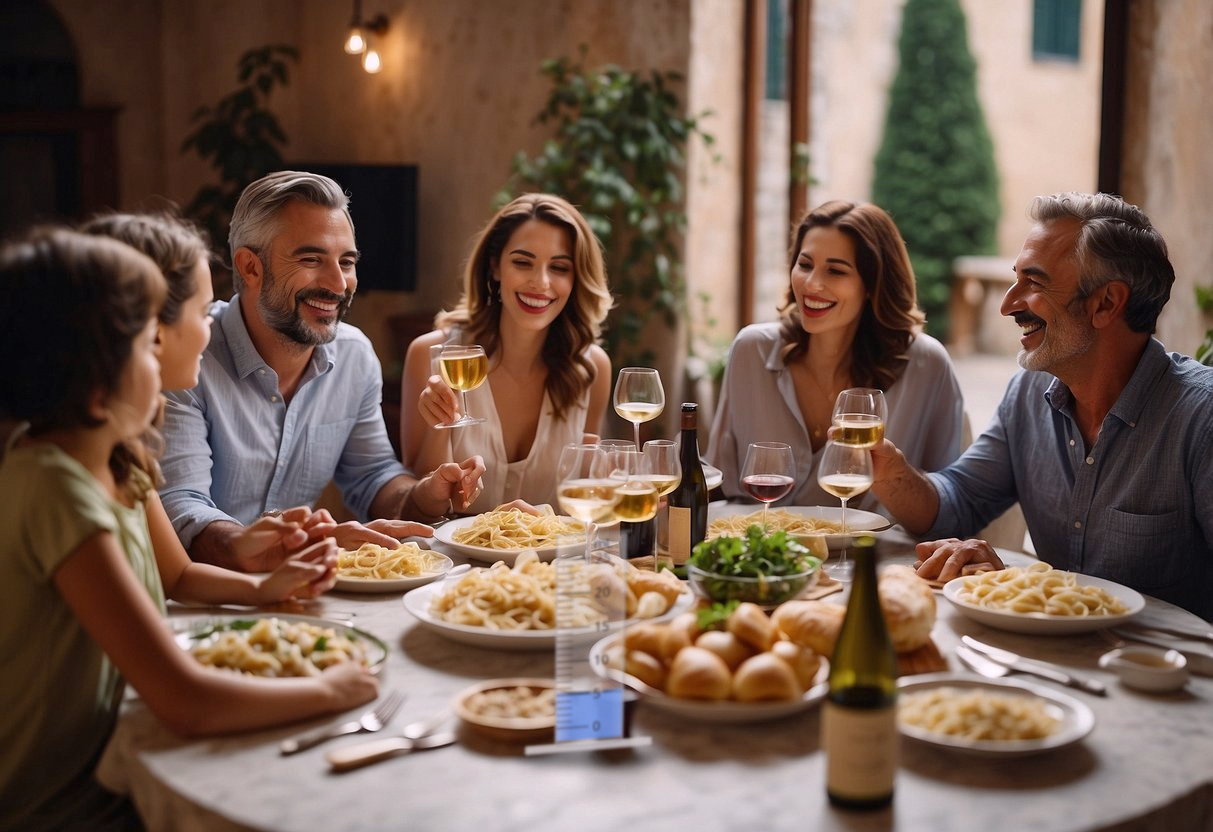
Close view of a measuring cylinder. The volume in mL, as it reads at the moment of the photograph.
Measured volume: 5 mL
